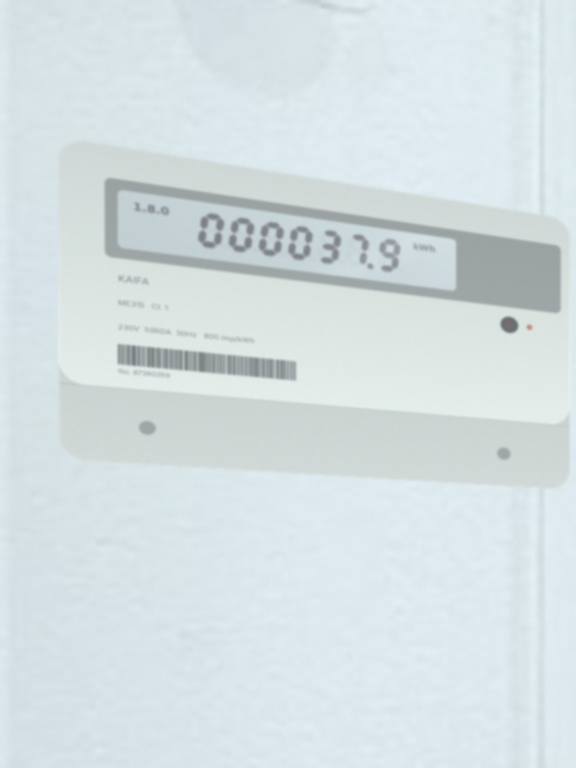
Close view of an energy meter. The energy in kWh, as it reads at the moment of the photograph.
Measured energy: 37.9 kWh
